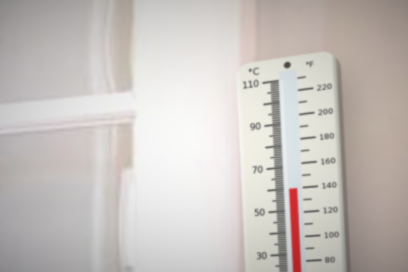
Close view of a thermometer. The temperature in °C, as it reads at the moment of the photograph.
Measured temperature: 60 °C
